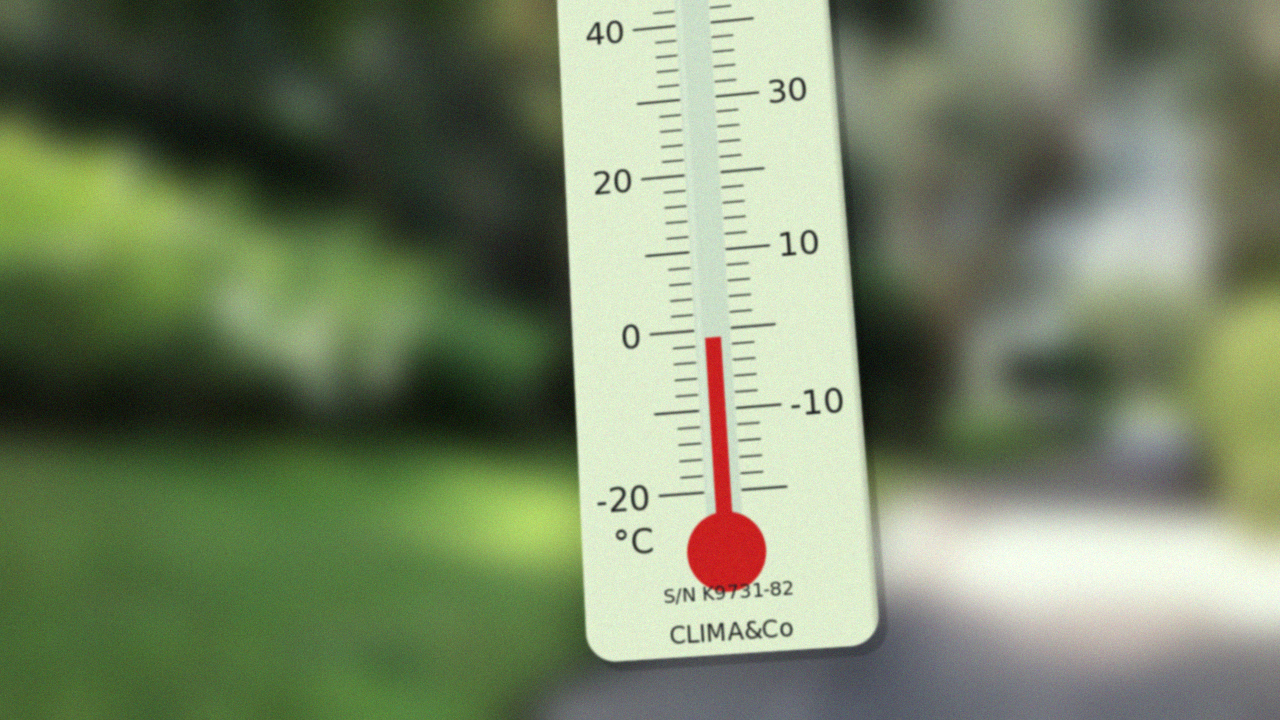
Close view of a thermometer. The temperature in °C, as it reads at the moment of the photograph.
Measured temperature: -1 °C
